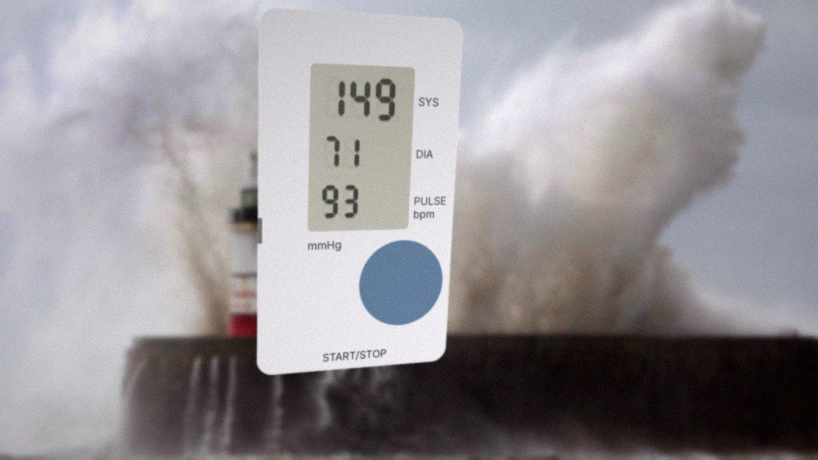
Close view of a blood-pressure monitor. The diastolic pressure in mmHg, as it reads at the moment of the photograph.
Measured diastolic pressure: 71 mmHg
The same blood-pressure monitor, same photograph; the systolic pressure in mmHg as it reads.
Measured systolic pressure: 149 mmHg
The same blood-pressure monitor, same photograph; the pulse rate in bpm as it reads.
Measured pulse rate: 93 bpm
